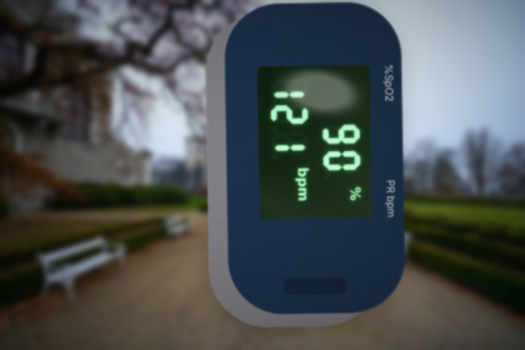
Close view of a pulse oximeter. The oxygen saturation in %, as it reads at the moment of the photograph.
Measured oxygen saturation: 90 %
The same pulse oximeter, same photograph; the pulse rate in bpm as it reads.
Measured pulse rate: 121 bpm
